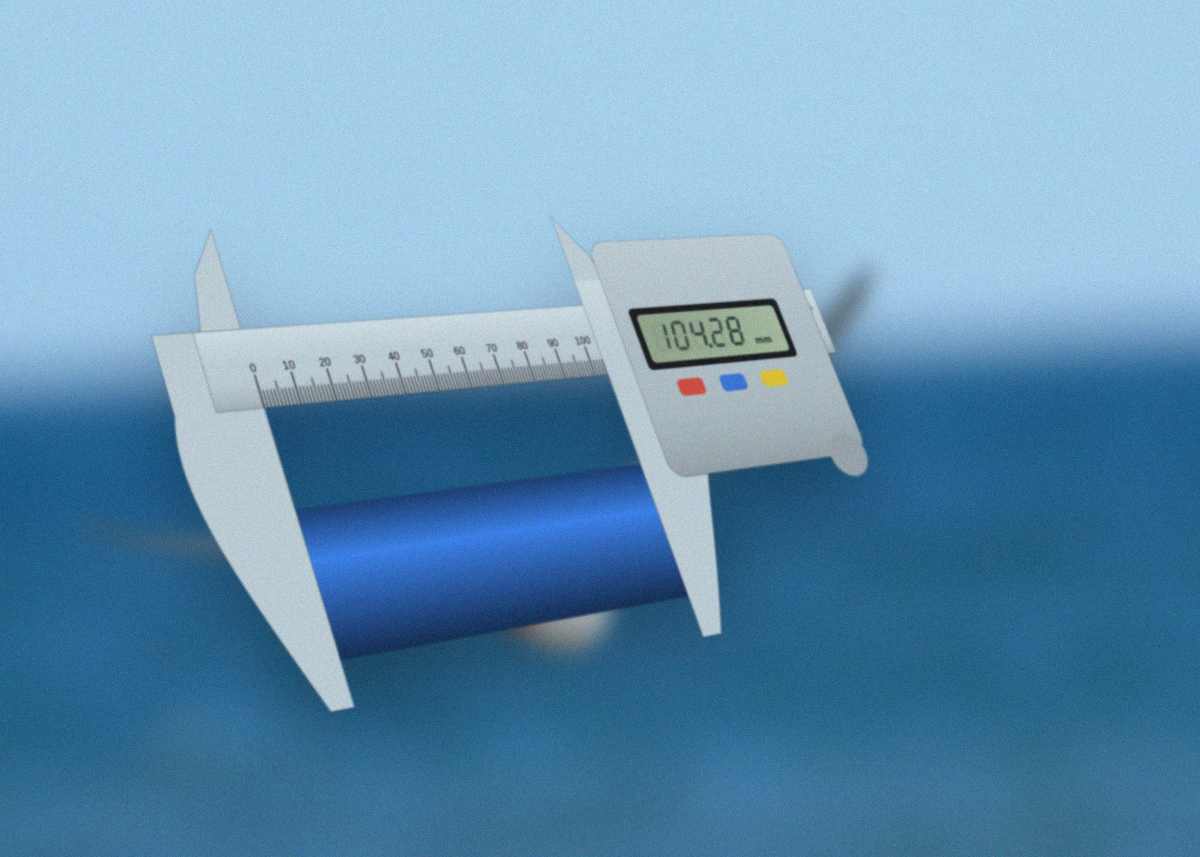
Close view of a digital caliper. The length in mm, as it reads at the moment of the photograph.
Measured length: 104.28 mm
